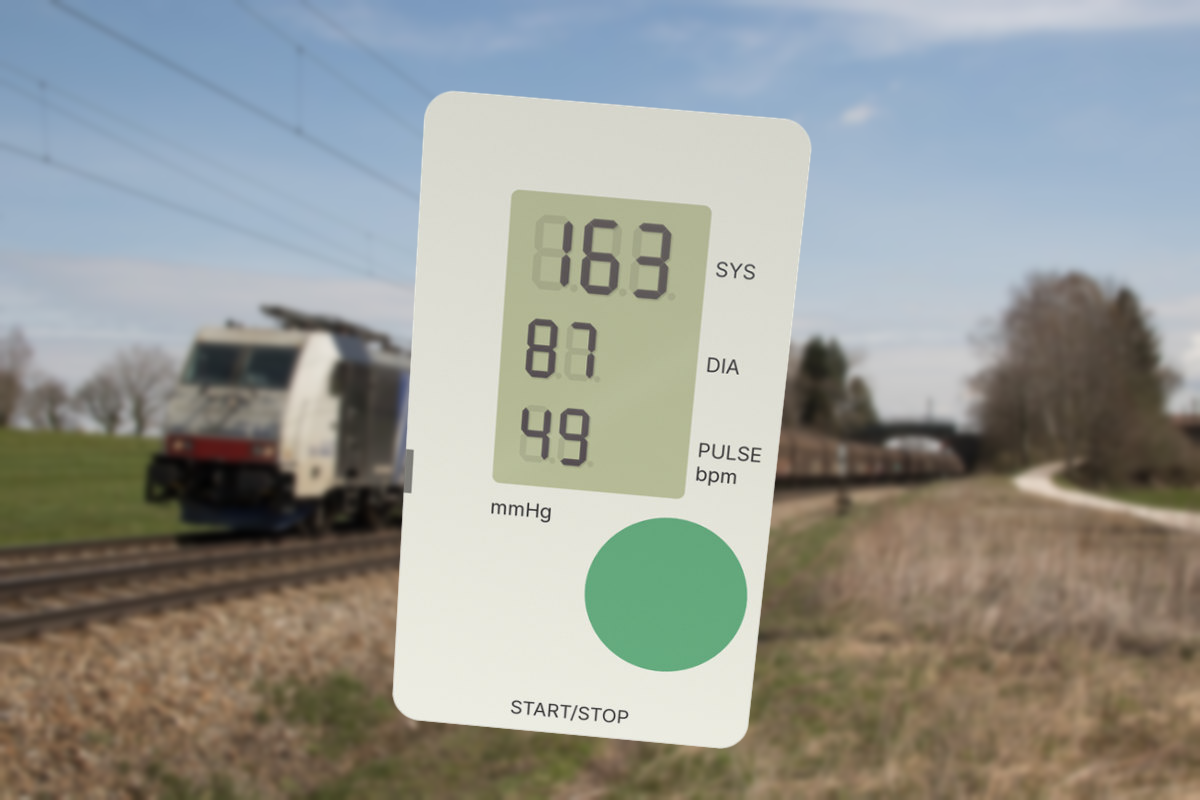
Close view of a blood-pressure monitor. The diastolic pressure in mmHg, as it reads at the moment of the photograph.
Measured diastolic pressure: 87 mmHg
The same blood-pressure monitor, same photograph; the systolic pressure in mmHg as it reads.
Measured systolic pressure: 163 mmHg
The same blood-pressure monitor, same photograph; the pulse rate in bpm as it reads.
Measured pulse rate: 49 bpm
